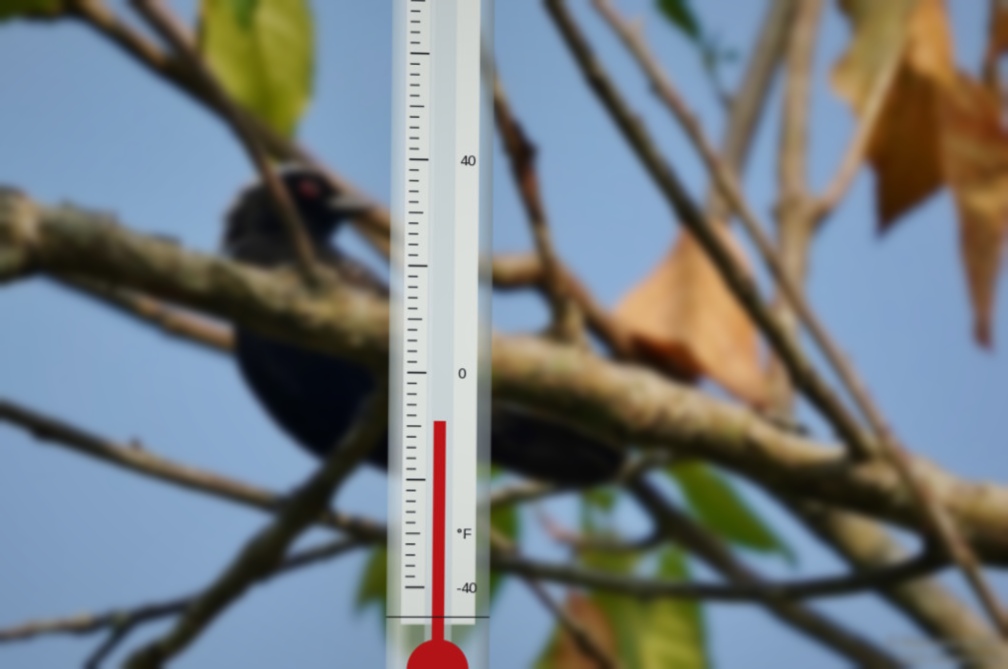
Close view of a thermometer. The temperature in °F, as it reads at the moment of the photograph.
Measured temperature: -9 °F
